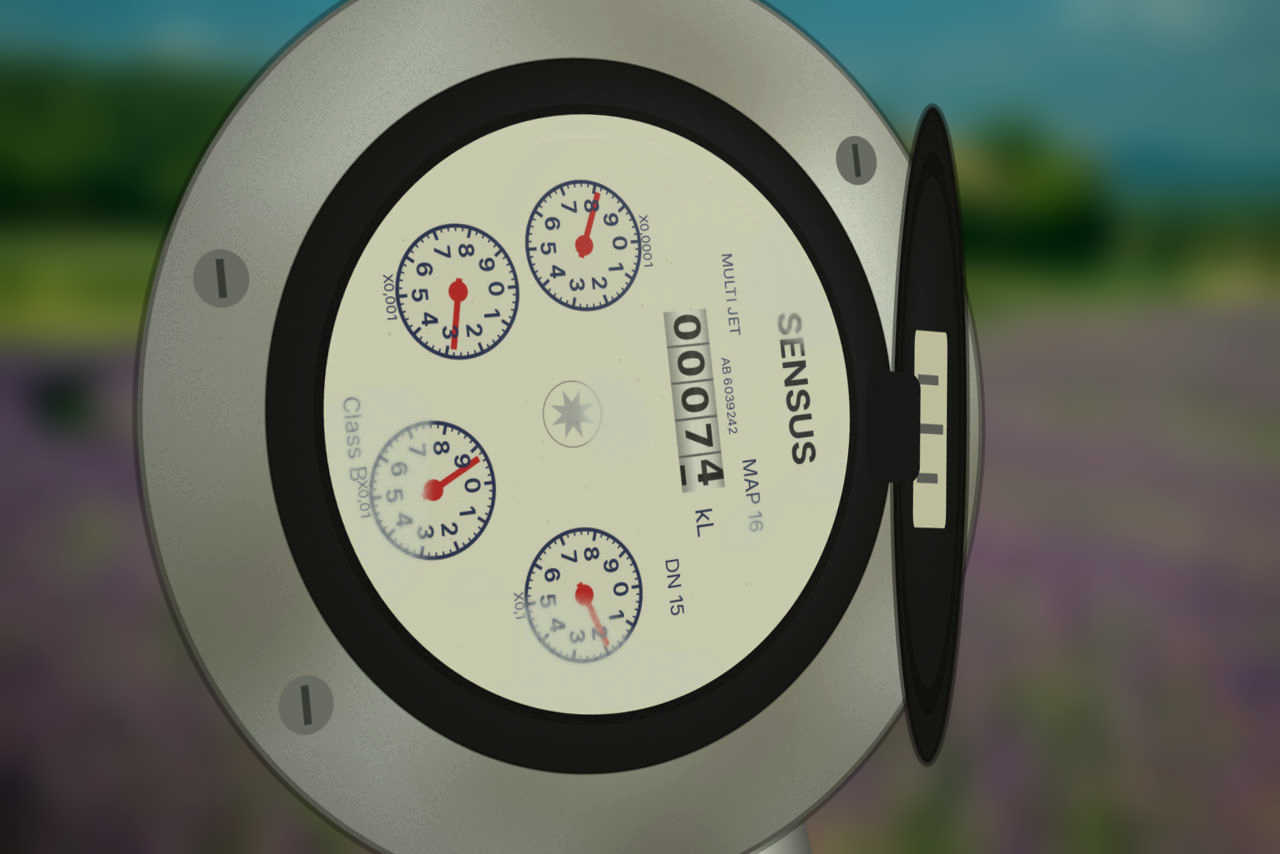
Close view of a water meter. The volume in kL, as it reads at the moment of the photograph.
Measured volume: 74.1928 kL
